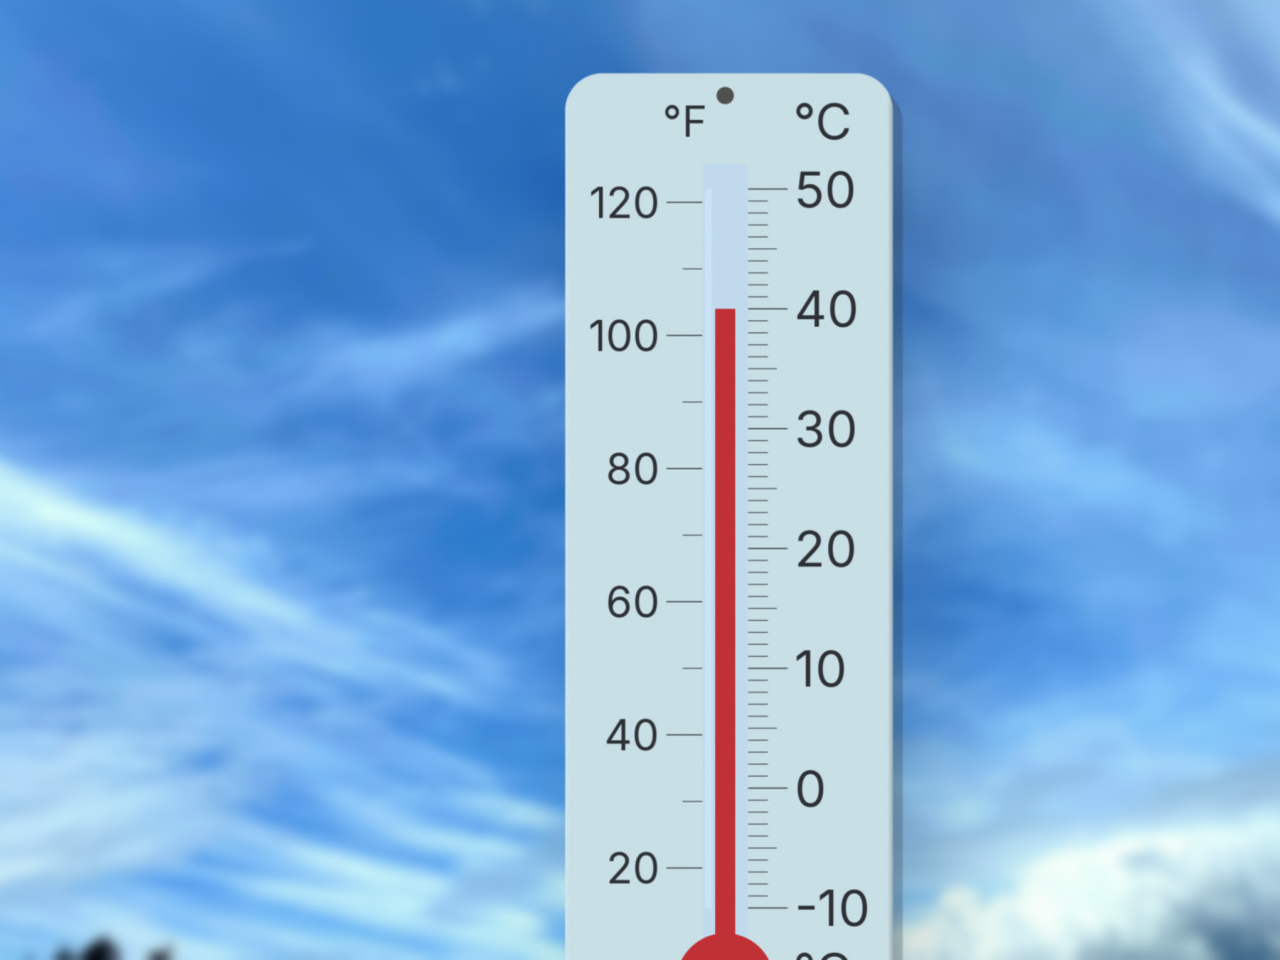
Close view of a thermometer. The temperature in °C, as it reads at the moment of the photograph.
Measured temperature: 40 °C
